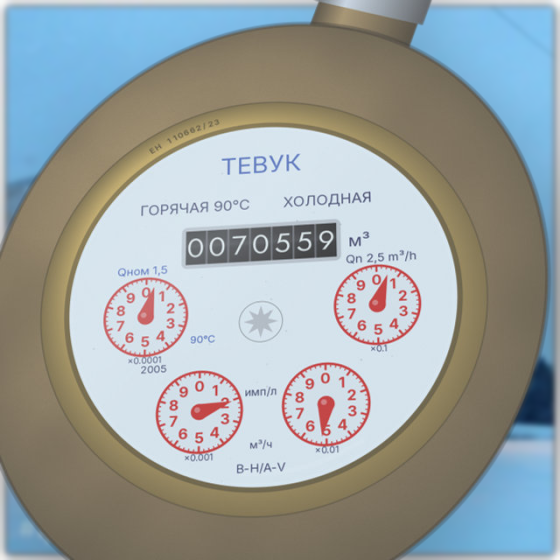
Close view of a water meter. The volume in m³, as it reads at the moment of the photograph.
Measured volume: 70559.0520 m³
